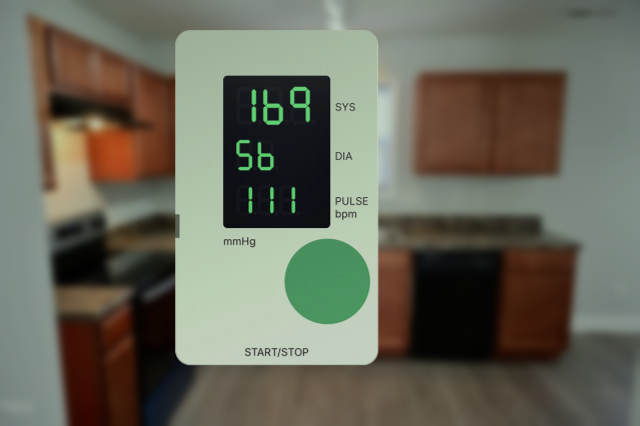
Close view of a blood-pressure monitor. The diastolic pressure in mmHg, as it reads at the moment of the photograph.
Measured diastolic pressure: 56 mmHg
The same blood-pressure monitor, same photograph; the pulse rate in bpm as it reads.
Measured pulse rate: 111 bpm
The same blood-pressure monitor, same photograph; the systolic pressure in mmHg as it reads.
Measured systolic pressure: 169 mmHg
